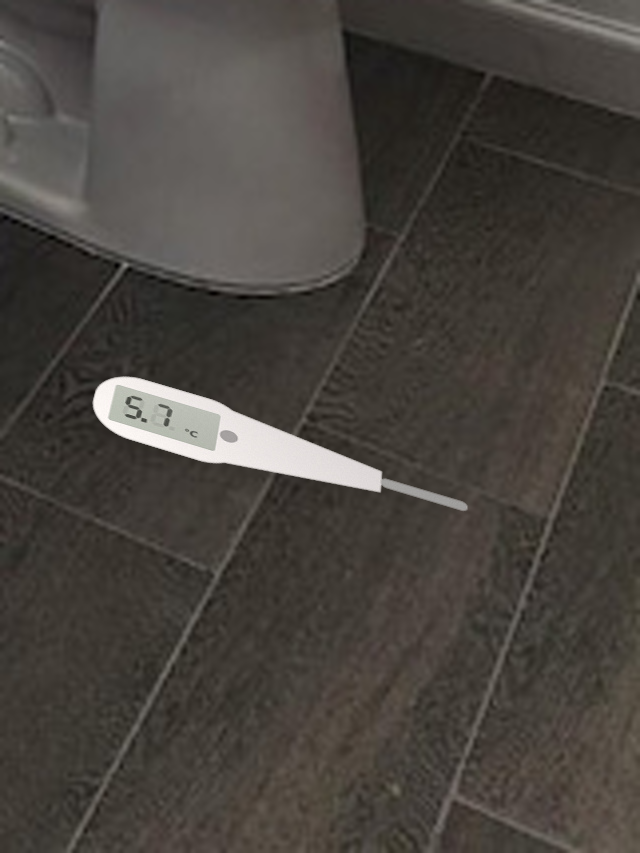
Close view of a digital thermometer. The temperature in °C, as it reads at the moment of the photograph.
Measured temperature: 5.7 °C
